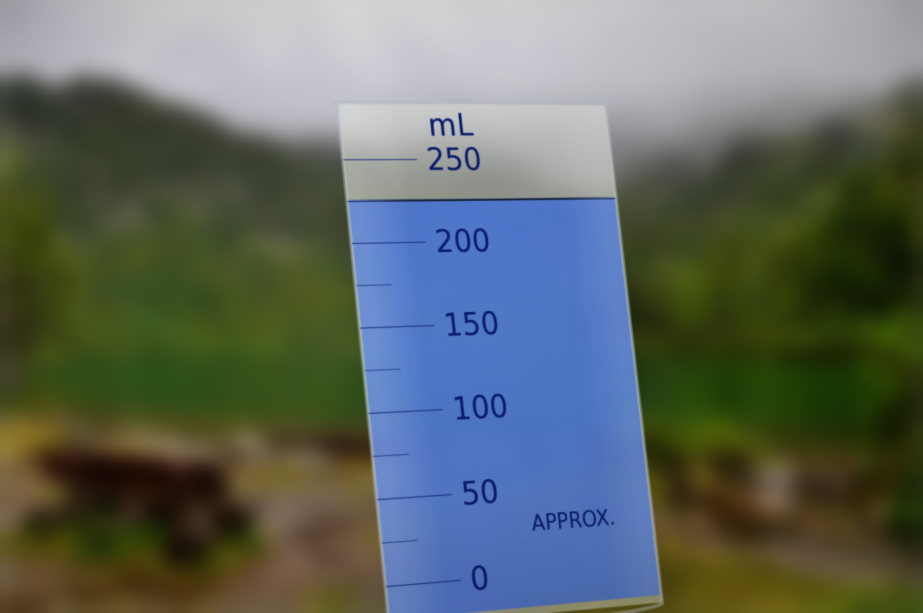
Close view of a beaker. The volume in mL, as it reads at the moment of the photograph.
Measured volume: 225 mL
